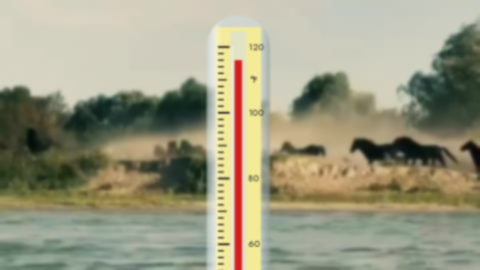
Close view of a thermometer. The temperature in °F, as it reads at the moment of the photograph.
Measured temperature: 116 °F
